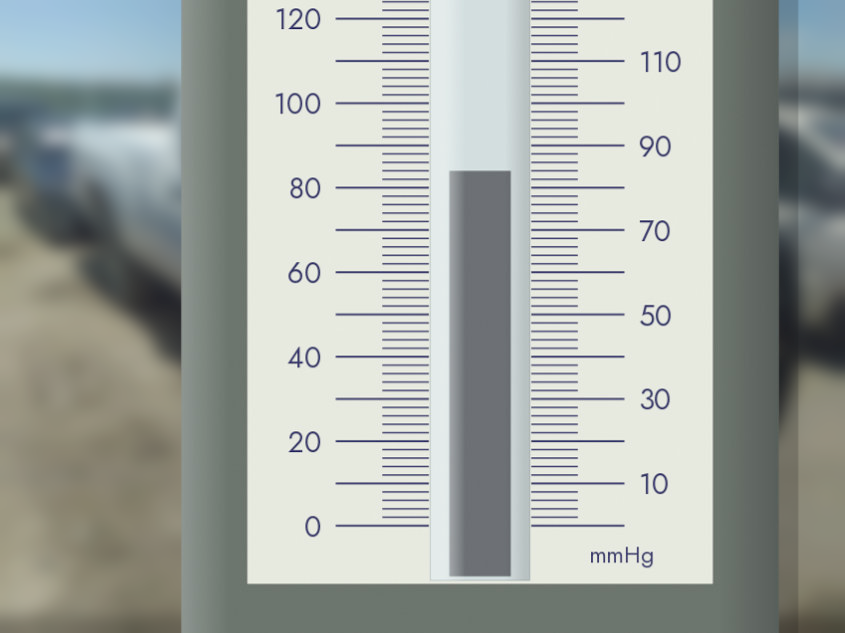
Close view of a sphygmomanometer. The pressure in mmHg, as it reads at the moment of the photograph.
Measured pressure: 84 mmHg
